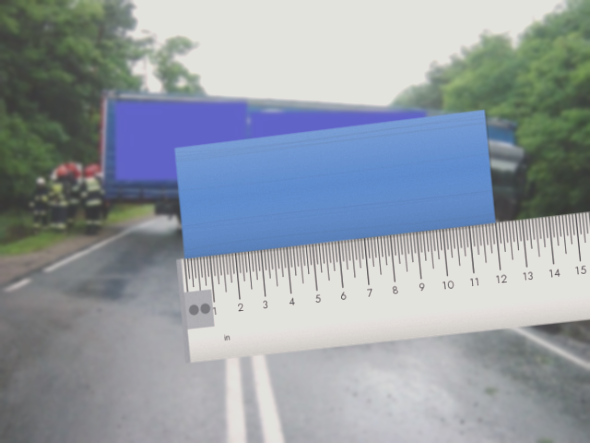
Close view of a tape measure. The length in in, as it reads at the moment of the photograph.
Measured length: 12 in
